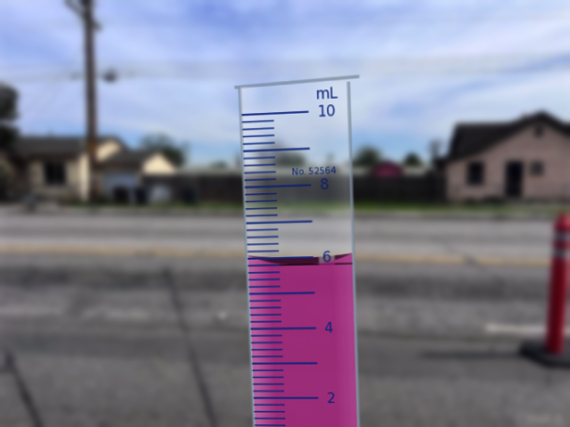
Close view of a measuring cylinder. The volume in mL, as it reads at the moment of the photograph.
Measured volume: 5.8 mL
